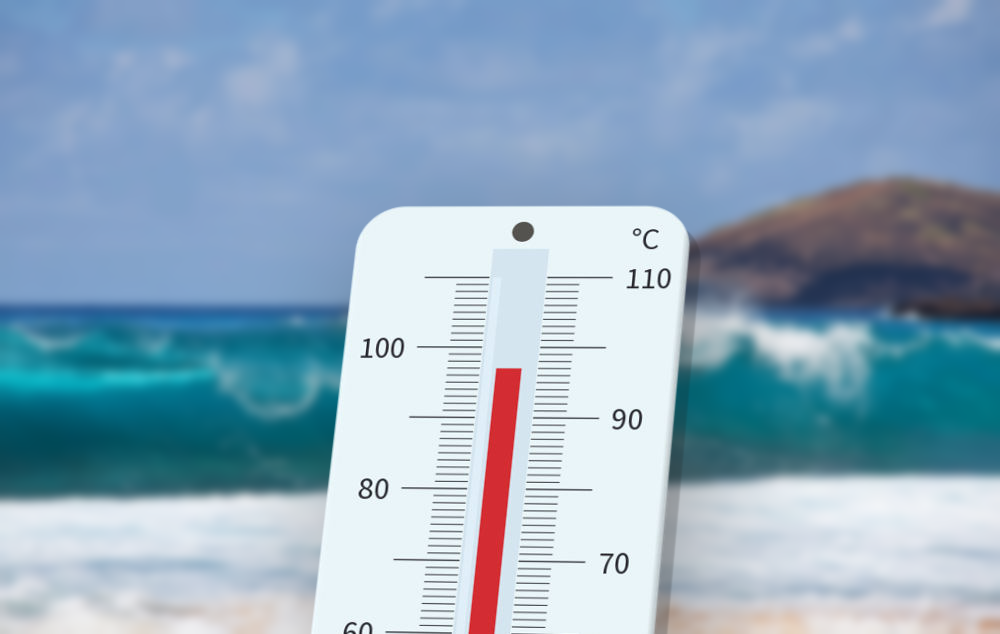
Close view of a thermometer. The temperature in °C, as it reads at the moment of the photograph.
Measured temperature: 97 °C
